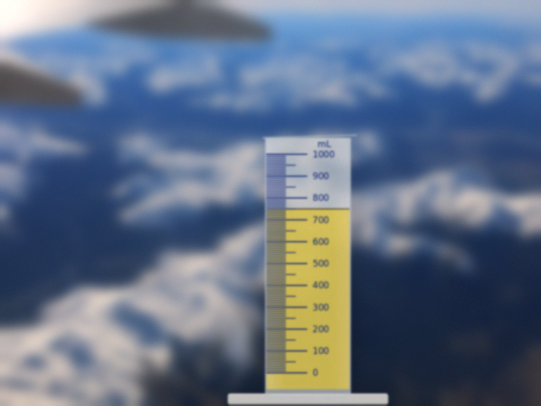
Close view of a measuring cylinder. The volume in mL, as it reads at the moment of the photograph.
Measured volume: 750 mL
